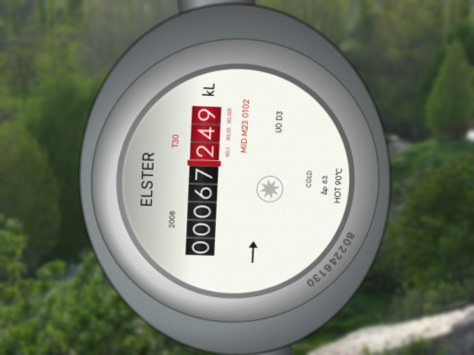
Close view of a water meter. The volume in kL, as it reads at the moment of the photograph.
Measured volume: 67.249 kL
